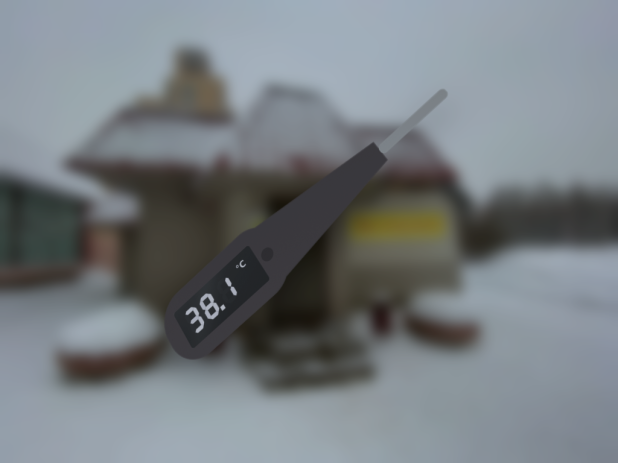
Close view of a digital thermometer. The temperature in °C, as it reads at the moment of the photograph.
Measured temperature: 38.1 °C
